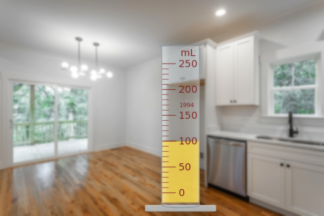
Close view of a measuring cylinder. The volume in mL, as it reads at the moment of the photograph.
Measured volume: 100 mL
